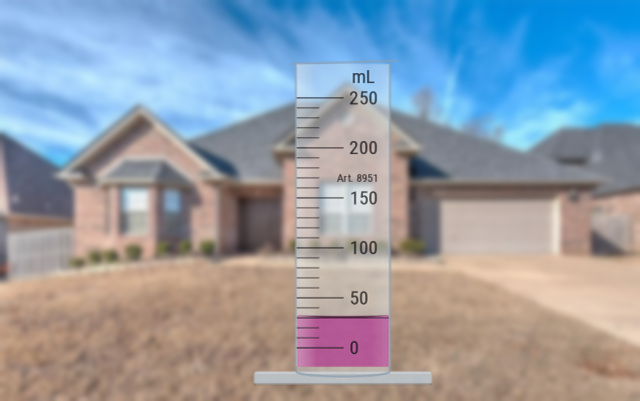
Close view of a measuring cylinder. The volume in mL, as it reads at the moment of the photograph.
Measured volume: 30 mL
